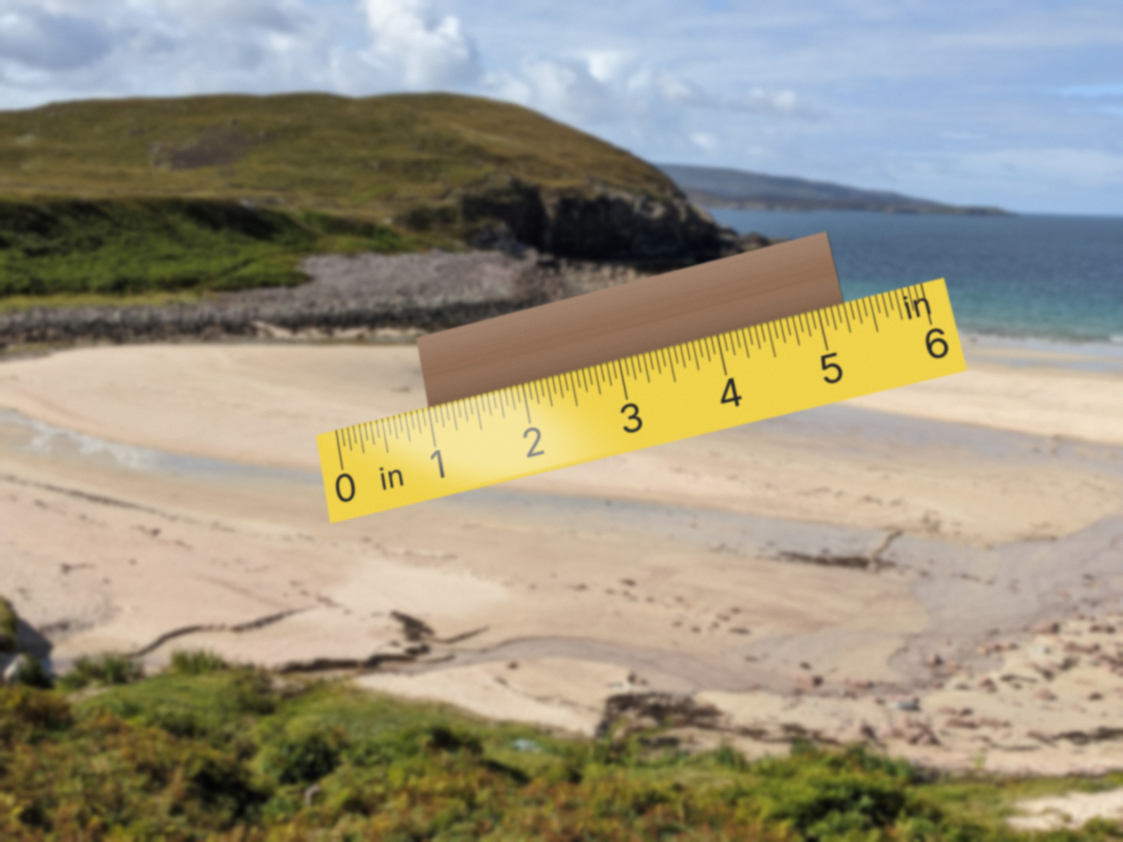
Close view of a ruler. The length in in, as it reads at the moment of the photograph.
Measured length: 4.25 in
